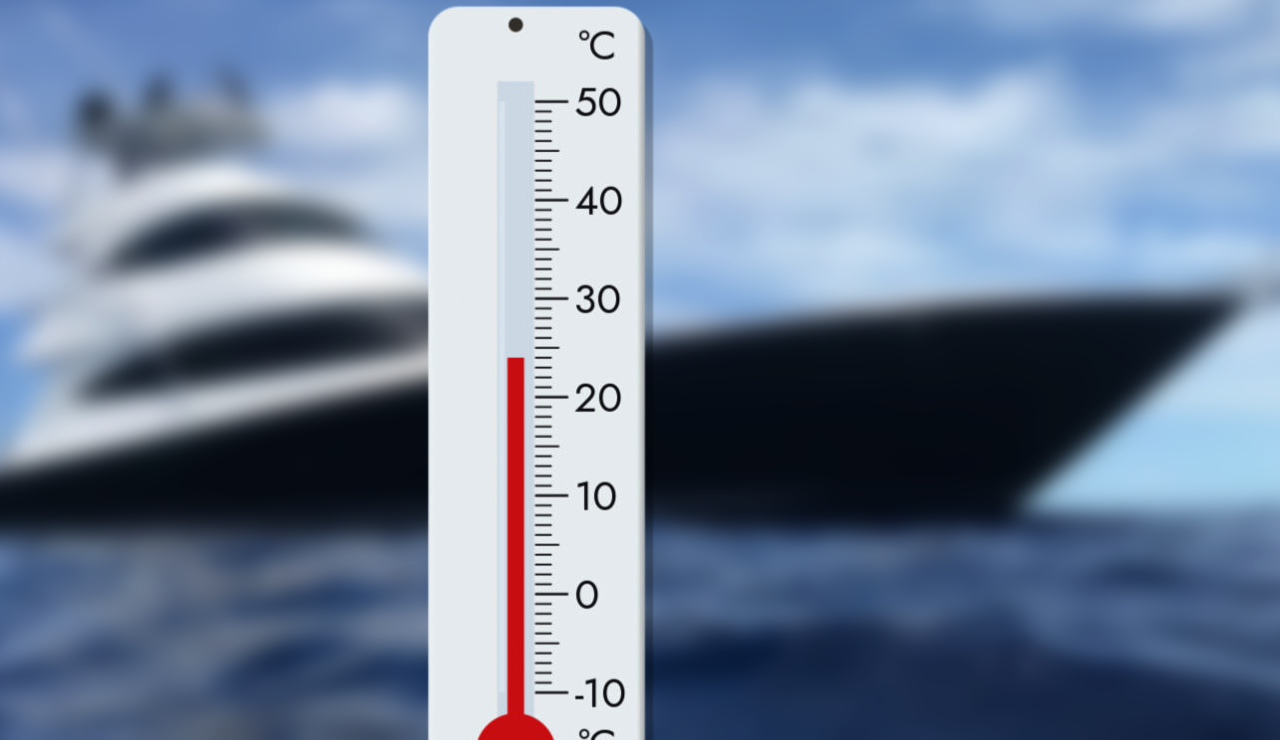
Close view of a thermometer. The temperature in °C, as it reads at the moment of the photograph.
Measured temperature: 24 °C
